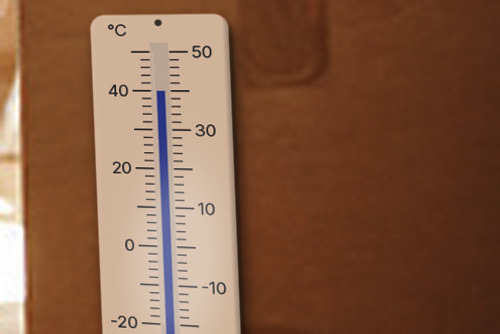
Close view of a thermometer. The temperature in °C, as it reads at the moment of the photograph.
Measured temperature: 40 °C
